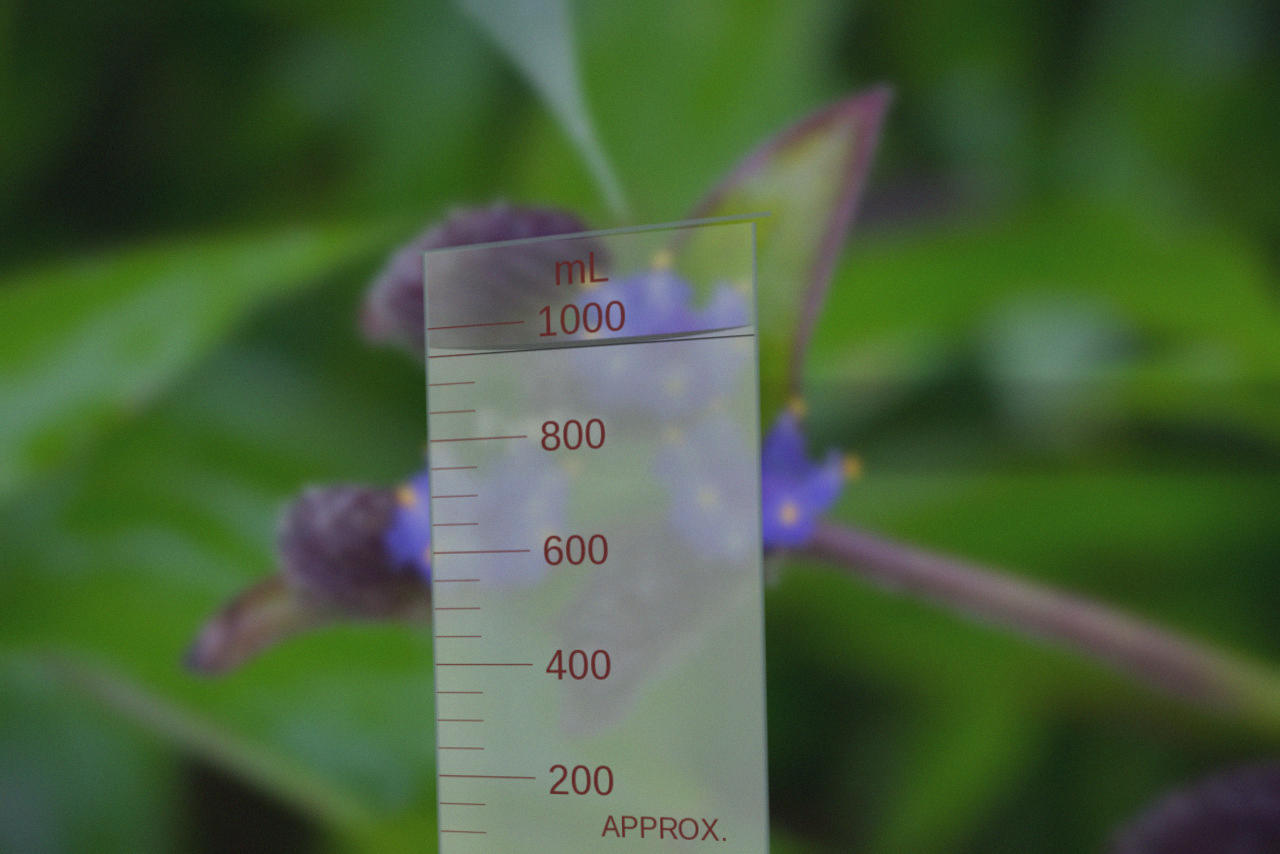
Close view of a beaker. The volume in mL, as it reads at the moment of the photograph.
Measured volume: 950 mL
